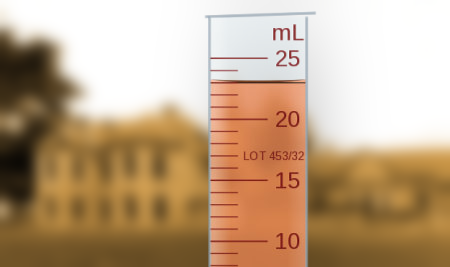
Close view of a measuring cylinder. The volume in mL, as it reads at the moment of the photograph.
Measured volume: 23 mL
